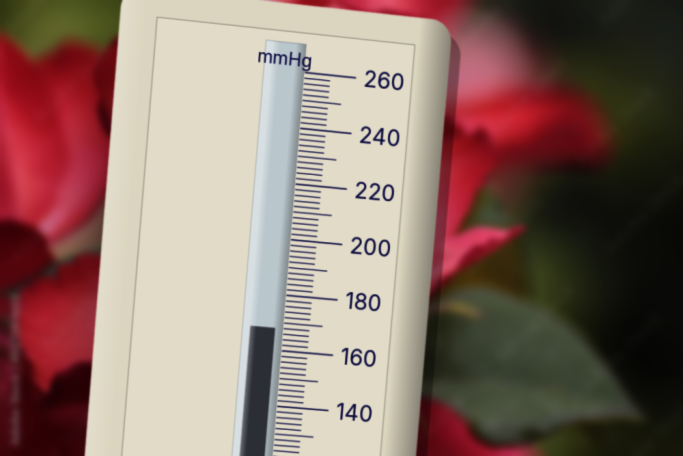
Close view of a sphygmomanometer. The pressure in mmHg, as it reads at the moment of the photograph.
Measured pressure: 168 mmHg
